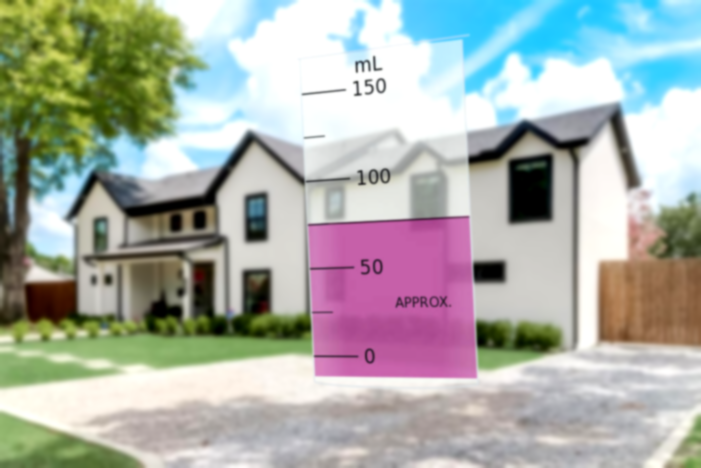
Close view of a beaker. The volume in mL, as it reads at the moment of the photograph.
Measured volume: 75 mL
